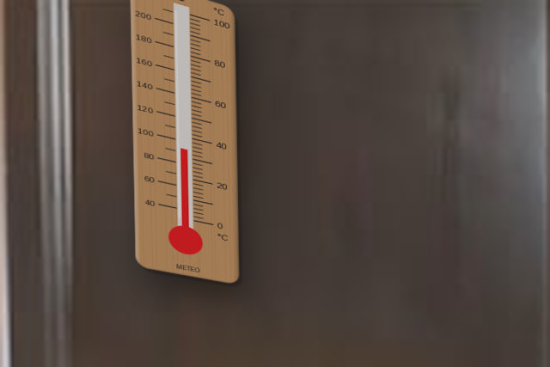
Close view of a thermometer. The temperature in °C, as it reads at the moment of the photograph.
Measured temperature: 34 °C
